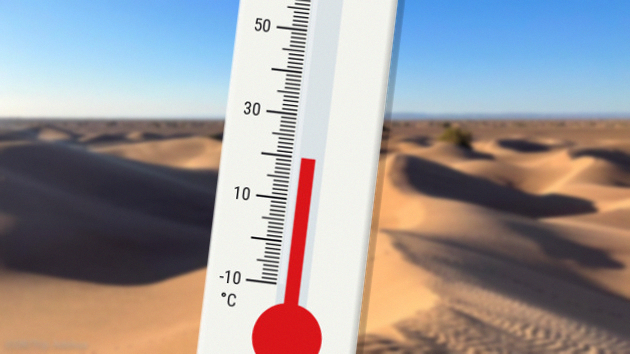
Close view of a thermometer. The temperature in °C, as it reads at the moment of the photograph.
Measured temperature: 20 °C
